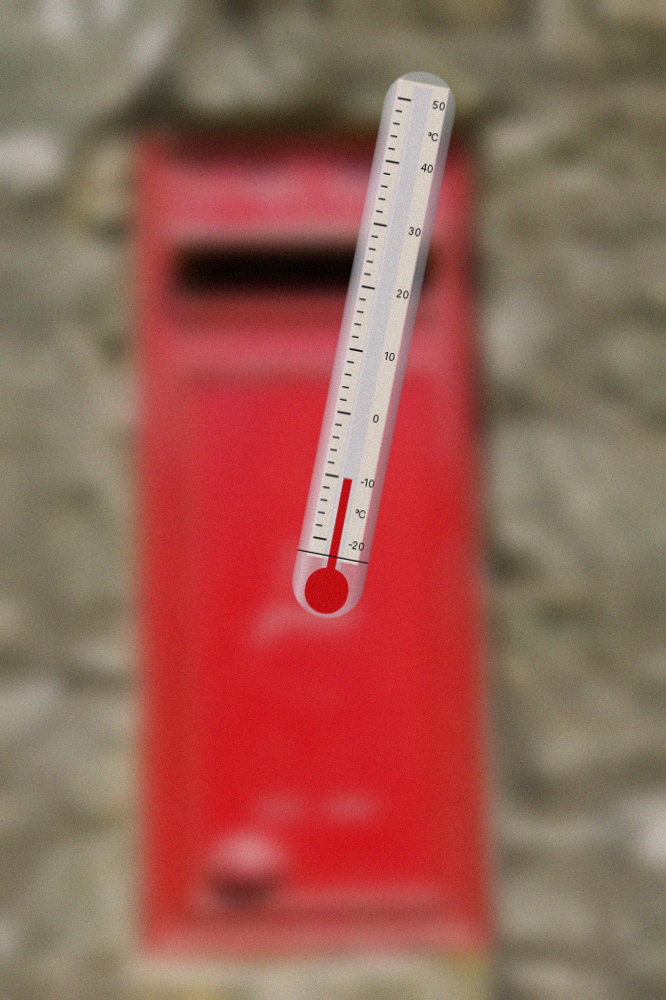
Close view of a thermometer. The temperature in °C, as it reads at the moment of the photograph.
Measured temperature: -10 °C
